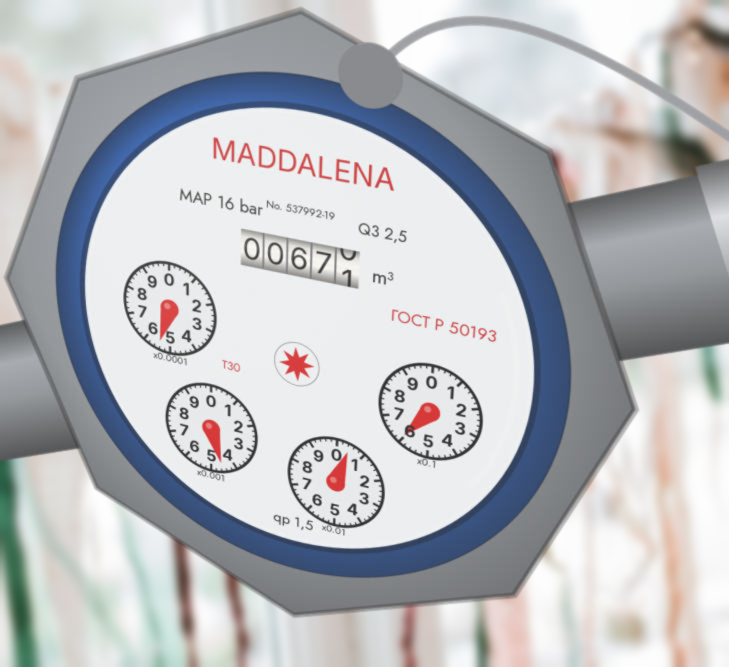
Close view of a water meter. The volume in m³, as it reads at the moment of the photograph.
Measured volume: 670.6045 m³
